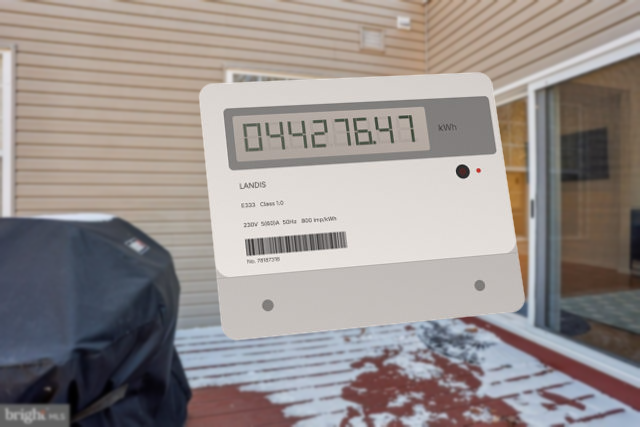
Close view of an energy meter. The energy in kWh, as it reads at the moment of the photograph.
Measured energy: 44276.47 kWh
